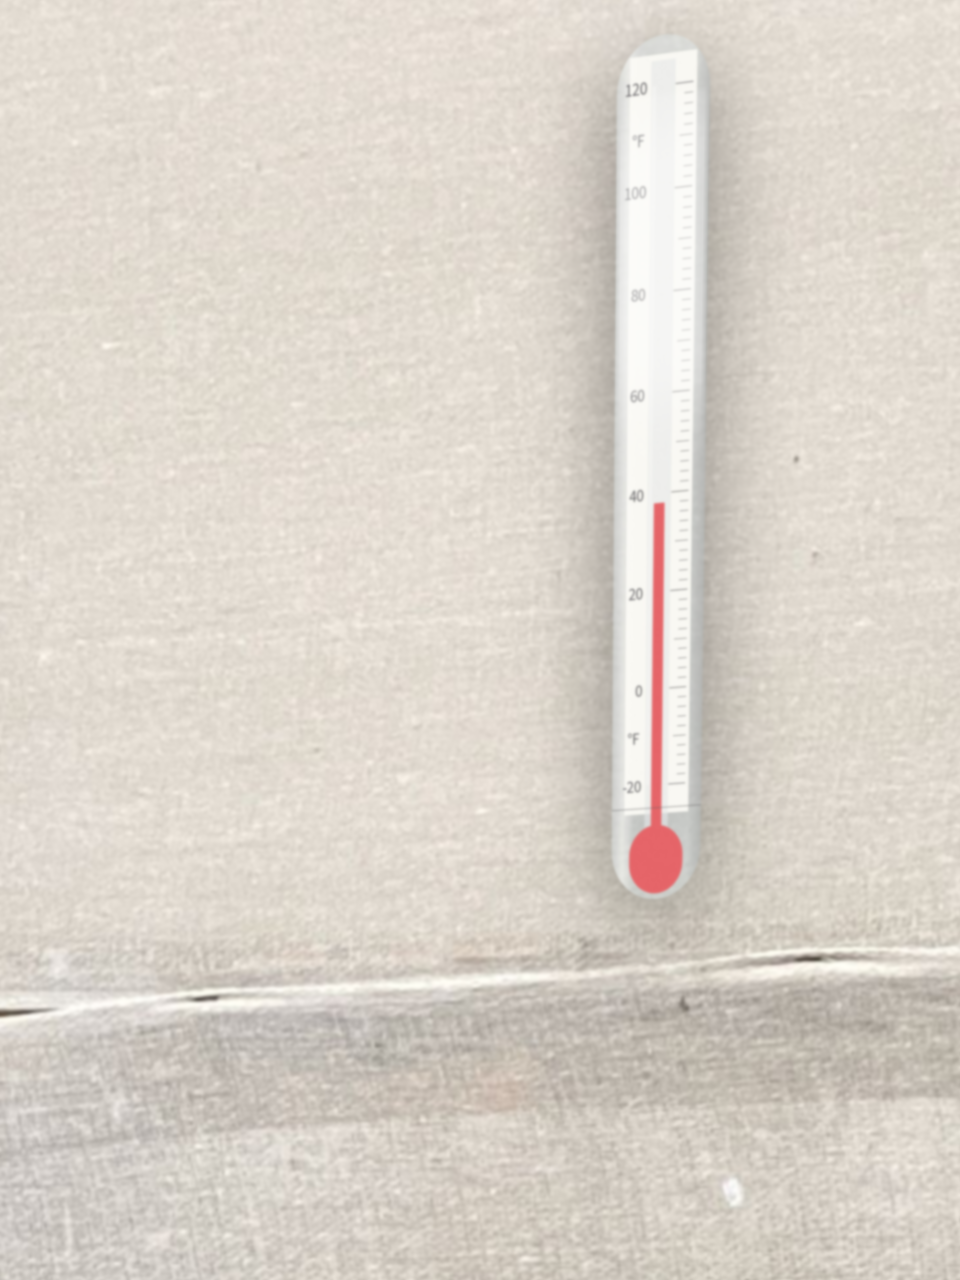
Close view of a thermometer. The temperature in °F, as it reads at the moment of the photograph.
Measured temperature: 38 °F
